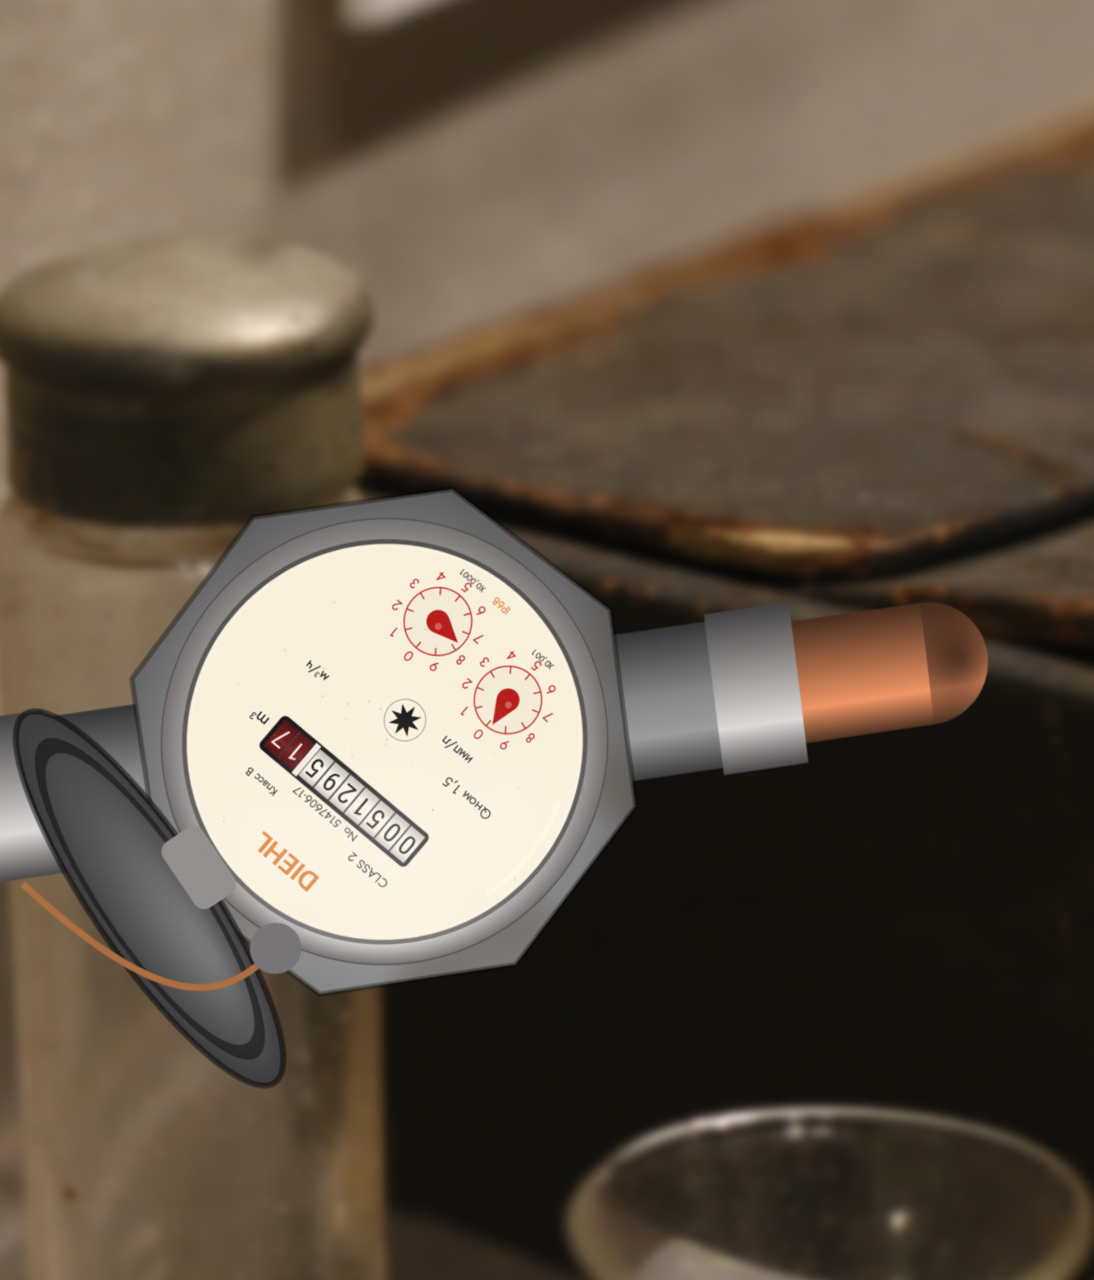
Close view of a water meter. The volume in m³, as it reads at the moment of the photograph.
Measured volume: 51295.1697 m³
